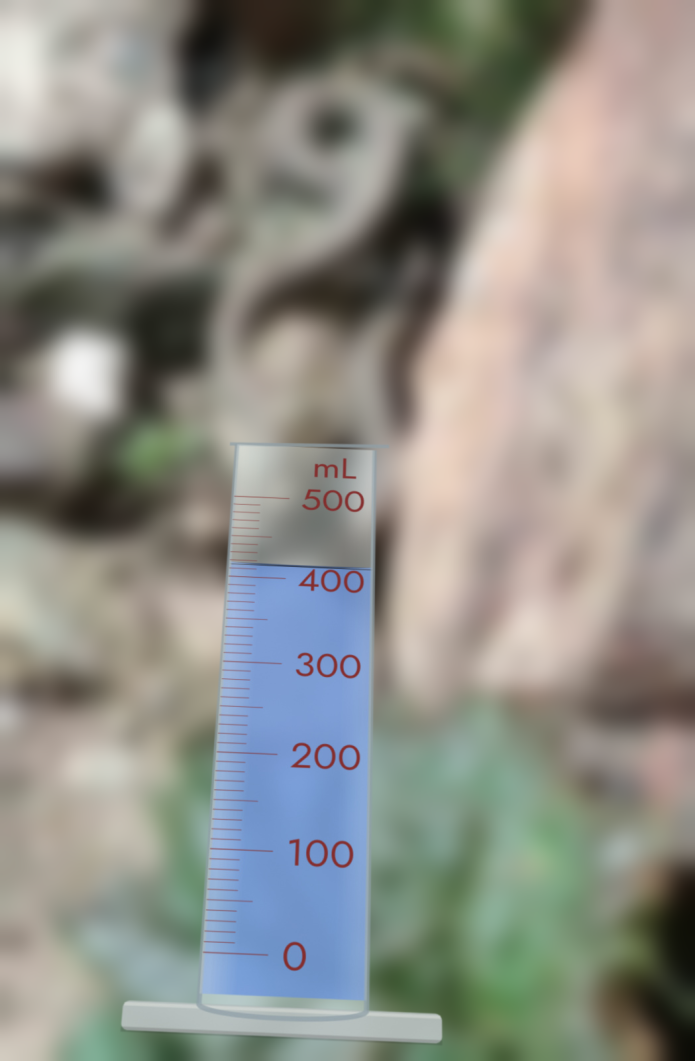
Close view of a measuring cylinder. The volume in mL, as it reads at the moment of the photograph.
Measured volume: 415 mL
